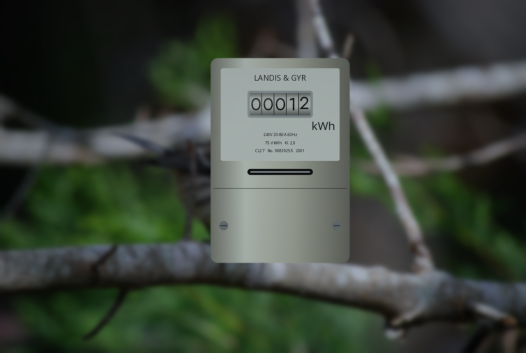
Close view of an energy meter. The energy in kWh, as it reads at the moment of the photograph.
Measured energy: 12 kWh
